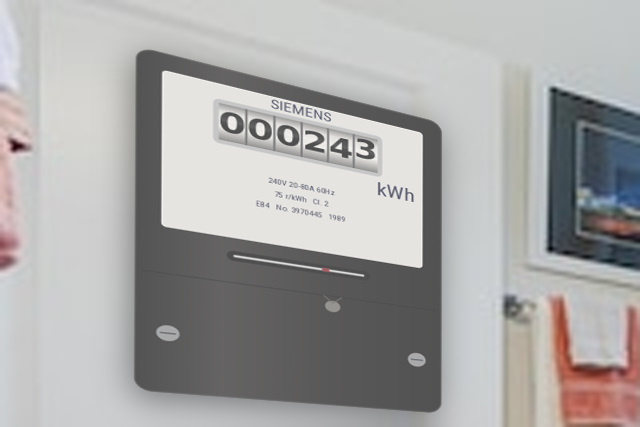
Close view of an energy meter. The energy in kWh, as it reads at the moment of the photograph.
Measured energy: 243 kWh
